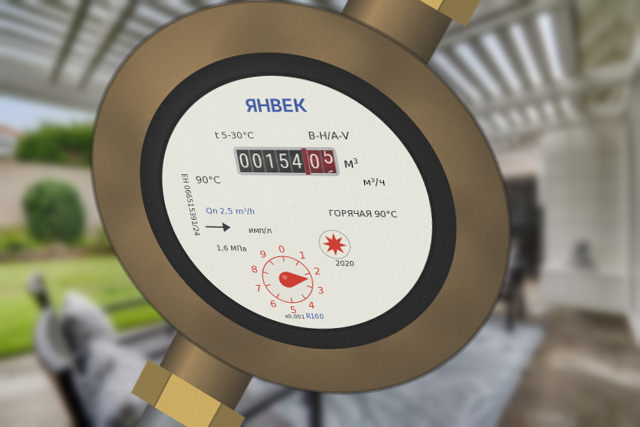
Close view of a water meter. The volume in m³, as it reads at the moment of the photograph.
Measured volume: 154.052 m³
